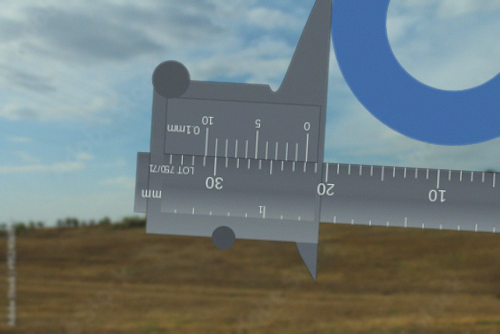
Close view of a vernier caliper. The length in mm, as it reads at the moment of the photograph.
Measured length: 21.9 mm
